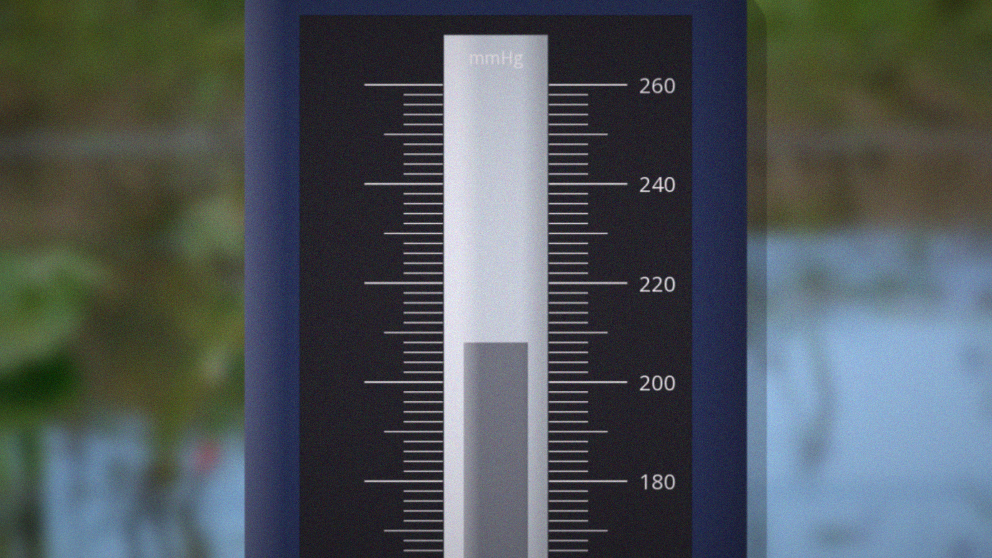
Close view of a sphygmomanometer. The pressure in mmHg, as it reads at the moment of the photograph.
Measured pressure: 208 mmHg
